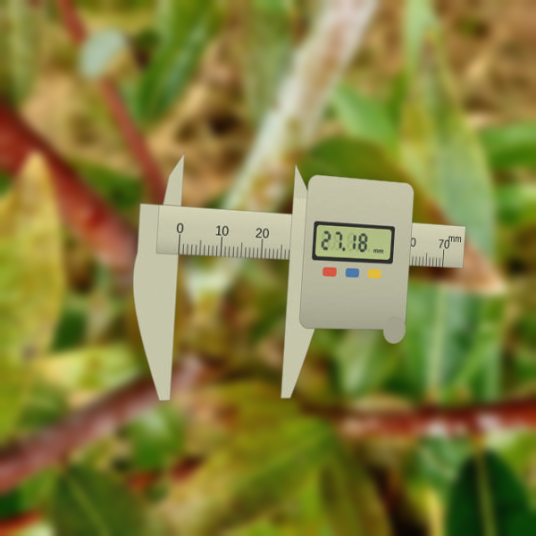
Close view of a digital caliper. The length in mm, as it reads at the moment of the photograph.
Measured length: 27.18 mm
